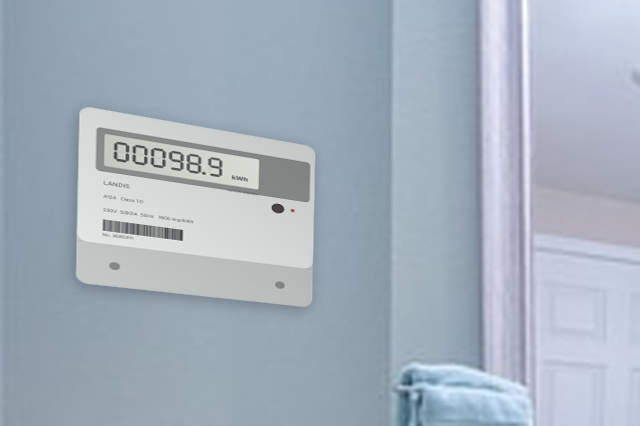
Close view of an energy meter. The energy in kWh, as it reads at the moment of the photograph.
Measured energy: 98.9 kWh
